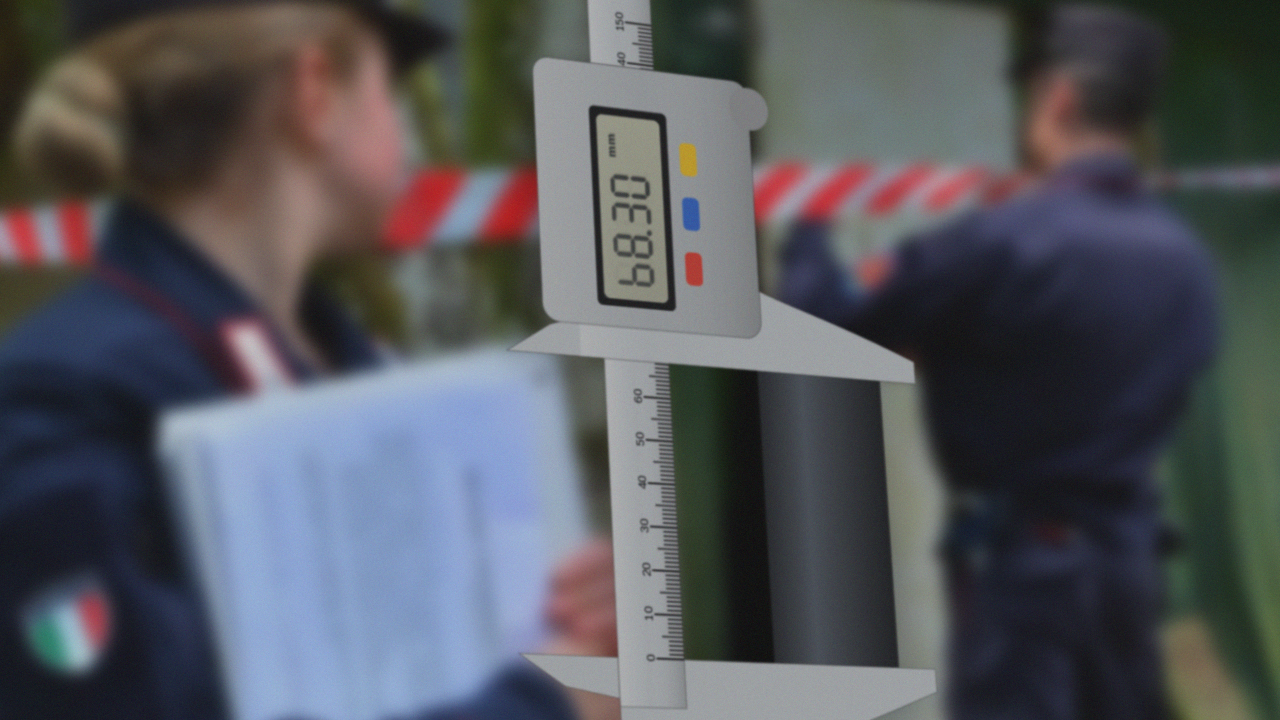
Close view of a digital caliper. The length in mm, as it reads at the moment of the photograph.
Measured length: 68.30 mm
